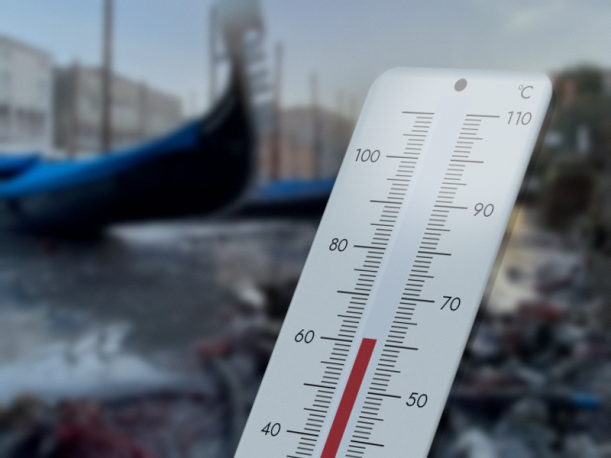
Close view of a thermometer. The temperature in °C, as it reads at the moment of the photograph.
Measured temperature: 61 °C
